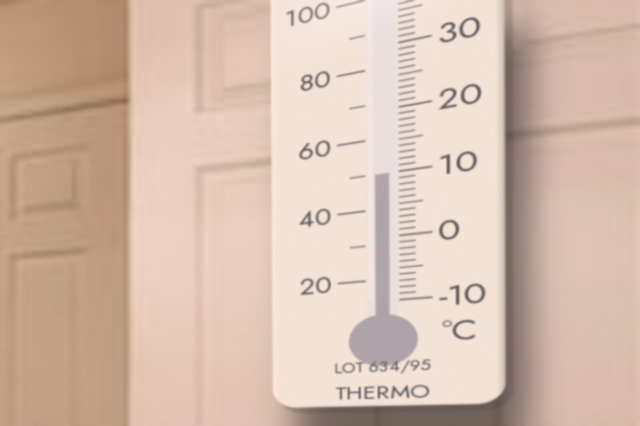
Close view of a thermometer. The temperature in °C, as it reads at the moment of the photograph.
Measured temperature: 10 °C
